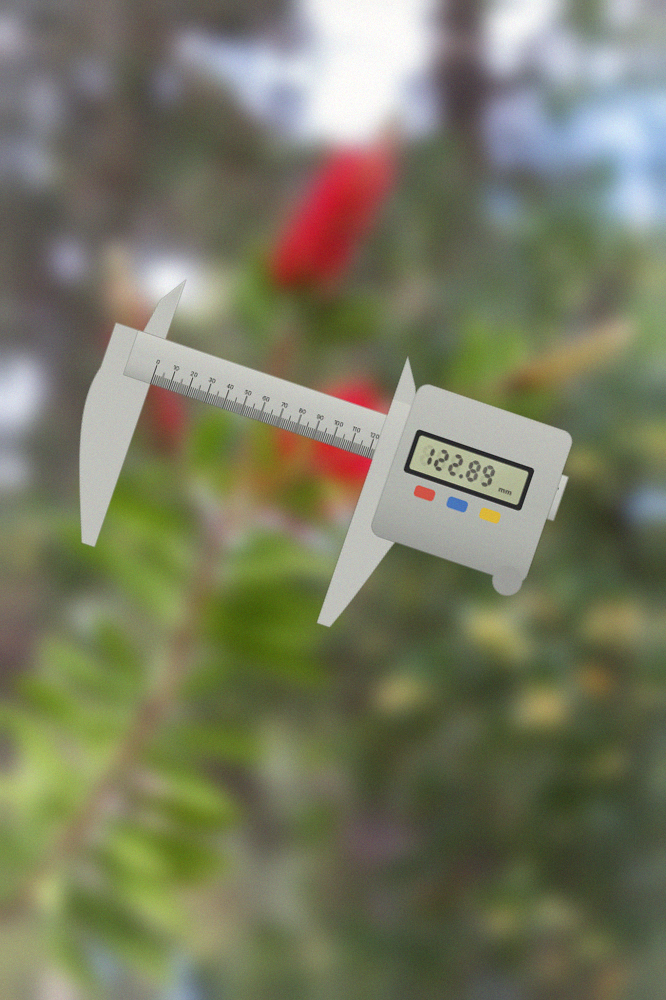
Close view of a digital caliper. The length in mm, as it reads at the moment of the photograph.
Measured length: 122.89 mm
